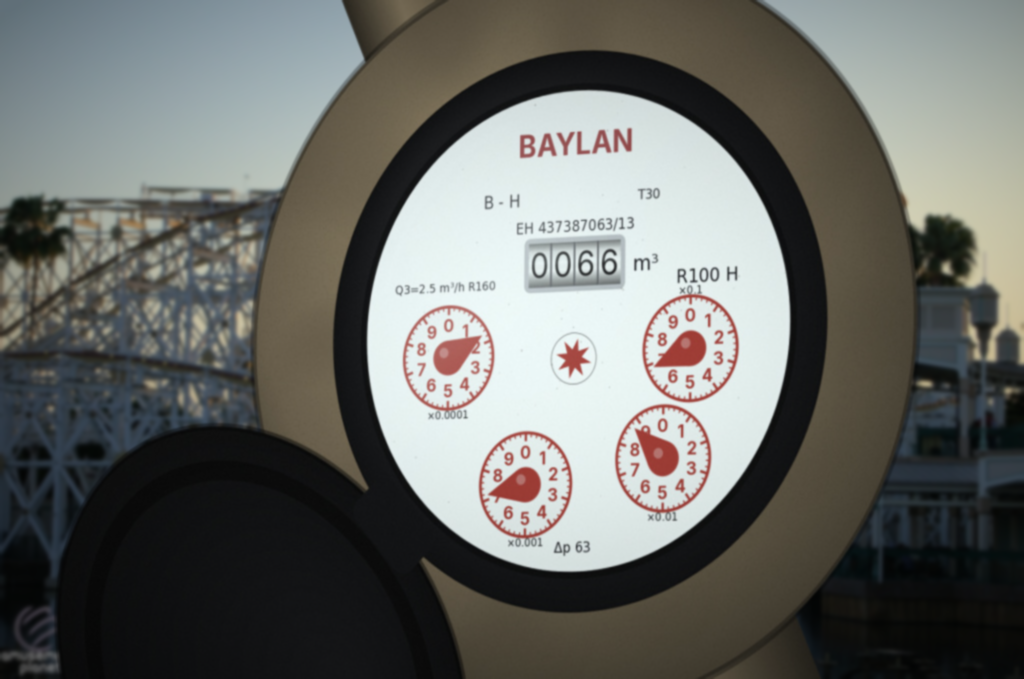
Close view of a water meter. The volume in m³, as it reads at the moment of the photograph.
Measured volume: 66.6871 m³
